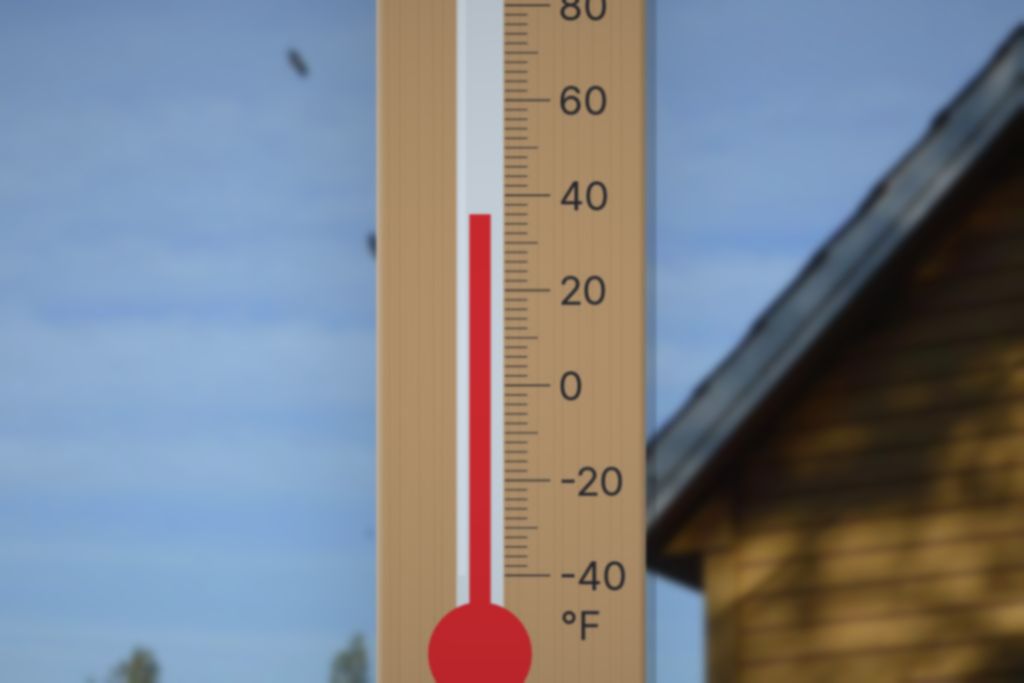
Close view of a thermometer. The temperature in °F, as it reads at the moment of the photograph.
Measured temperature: 36 °F
